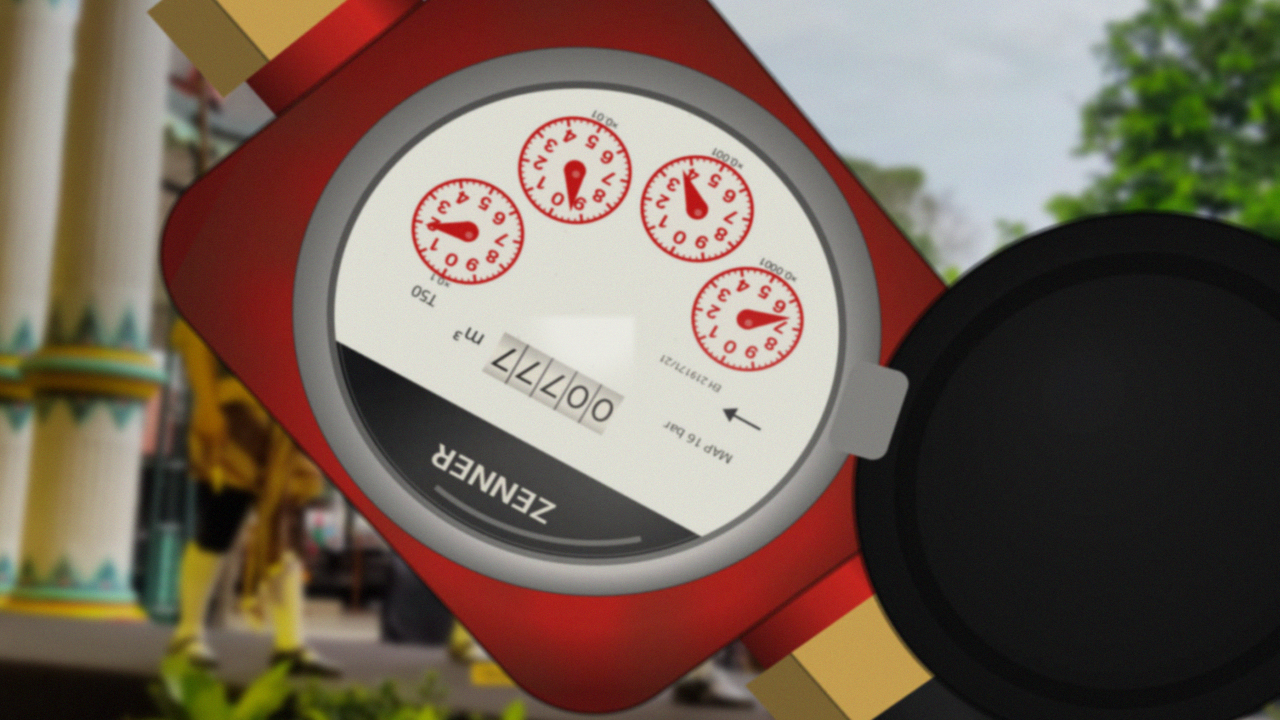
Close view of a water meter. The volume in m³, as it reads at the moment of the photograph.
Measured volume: 777.1936 m³
